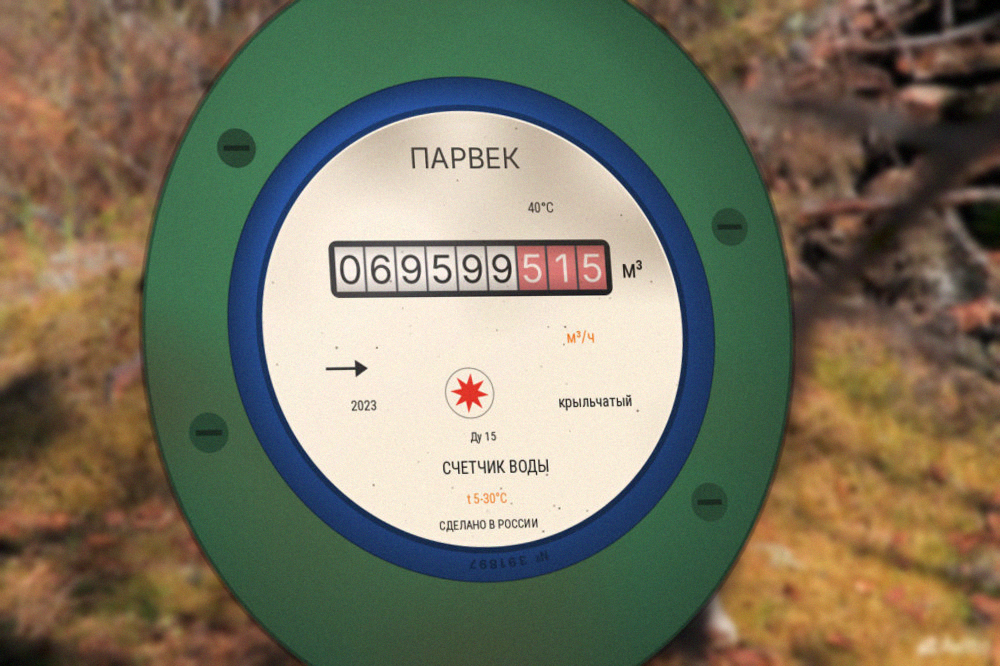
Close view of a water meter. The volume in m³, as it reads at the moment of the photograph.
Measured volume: 69599.515 m³
